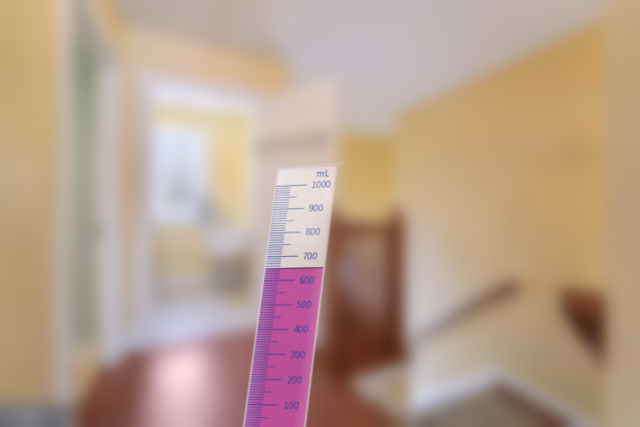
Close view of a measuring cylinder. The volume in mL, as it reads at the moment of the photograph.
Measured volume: 650 mL
